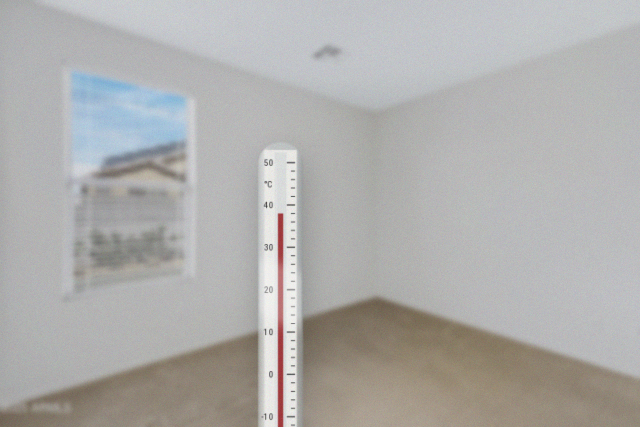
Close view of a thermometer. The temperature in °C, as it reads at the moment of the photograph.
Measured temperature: 38 °C
